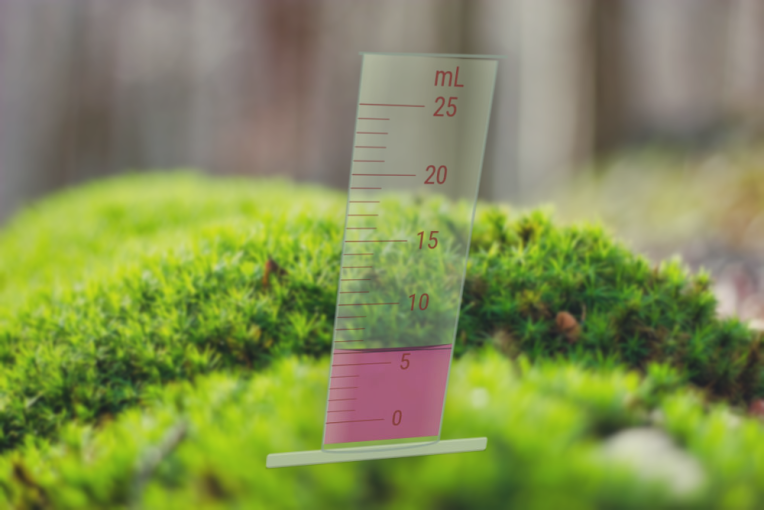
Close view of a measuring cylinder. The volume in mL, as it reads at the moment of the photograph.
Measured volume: 6 mL
